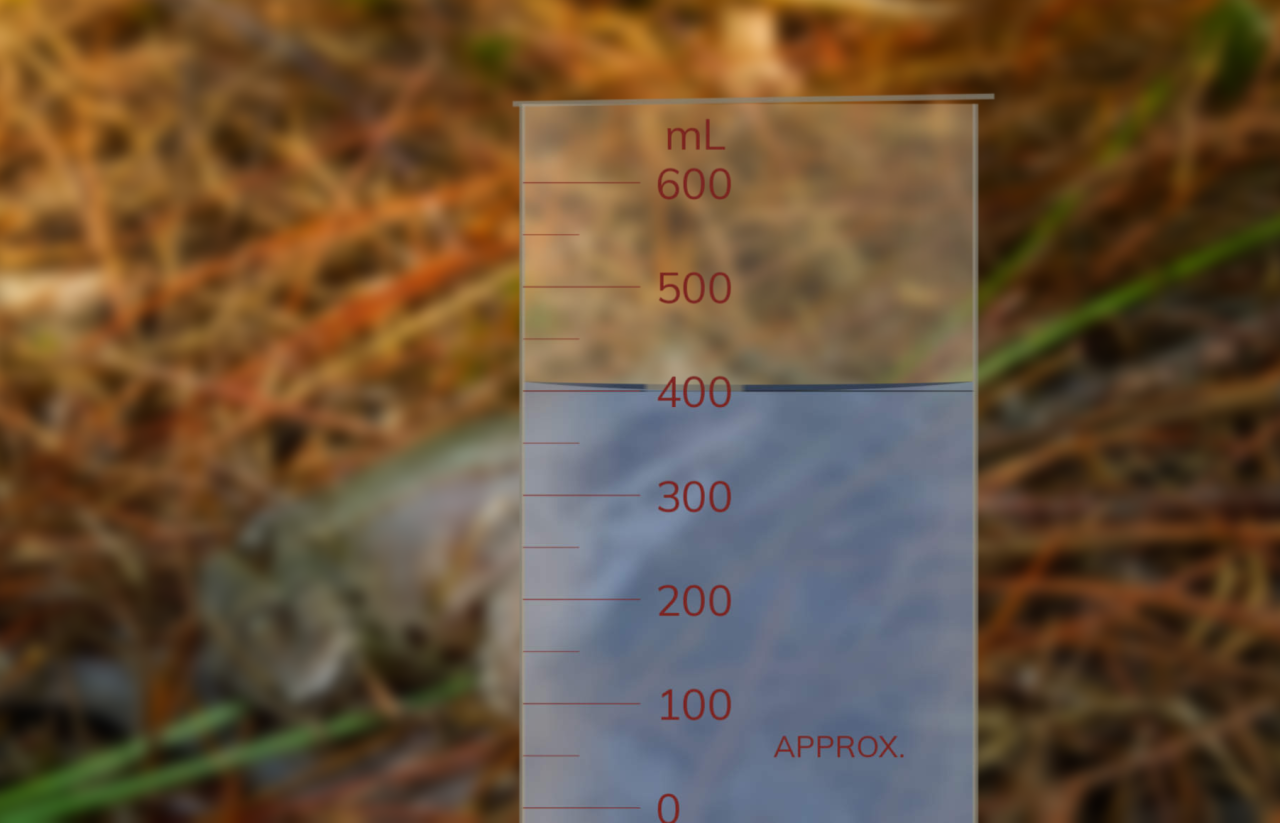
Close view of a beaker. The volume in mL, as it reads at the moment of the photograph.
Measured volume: 400 mL
